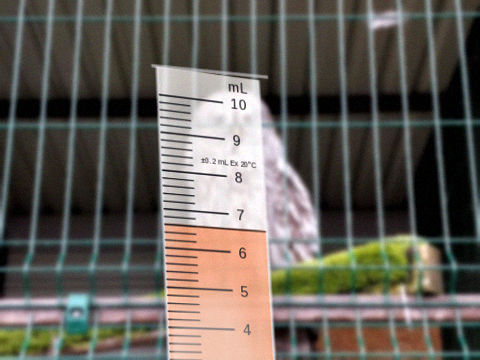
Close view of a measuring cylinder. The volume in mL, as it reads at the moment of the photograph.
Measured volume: 6.6 mL
